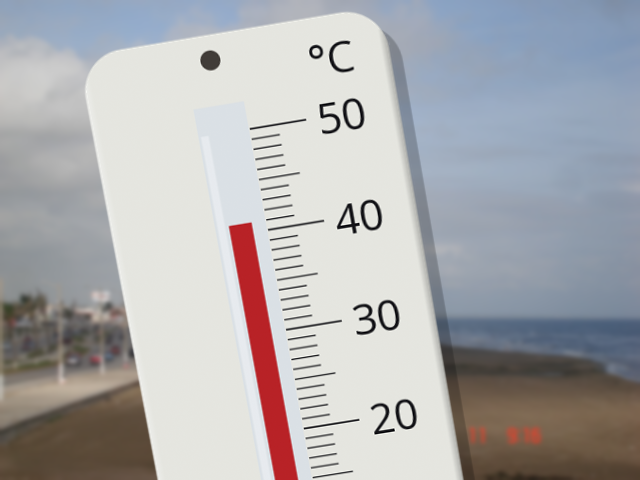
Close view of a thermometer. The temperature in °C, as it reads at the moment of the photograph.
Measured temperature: 41 °C
